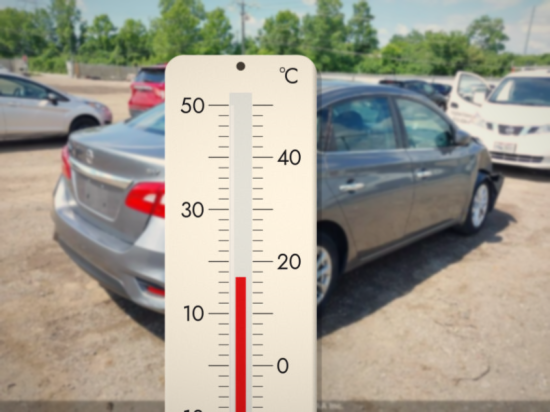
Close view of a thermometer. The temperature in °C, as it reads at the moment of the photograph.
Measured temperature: 17 °C
